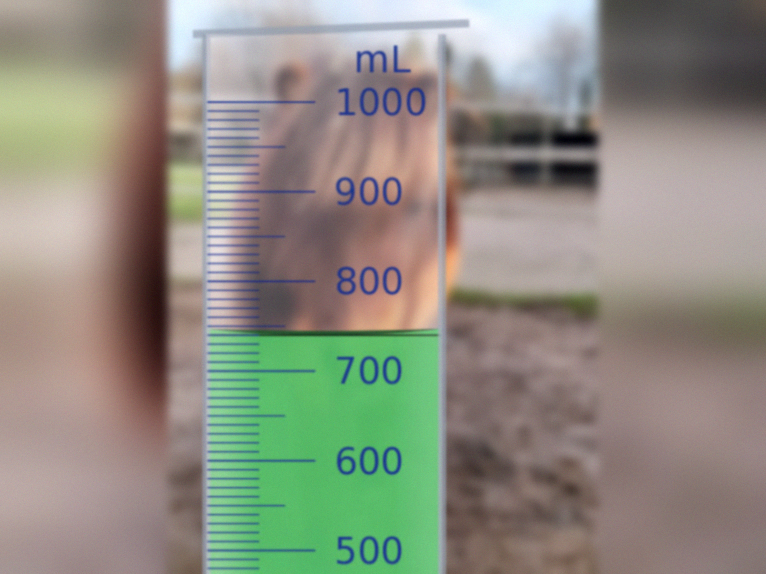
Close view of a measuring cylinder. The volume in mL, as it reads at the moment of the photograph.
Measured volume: 740 mL
